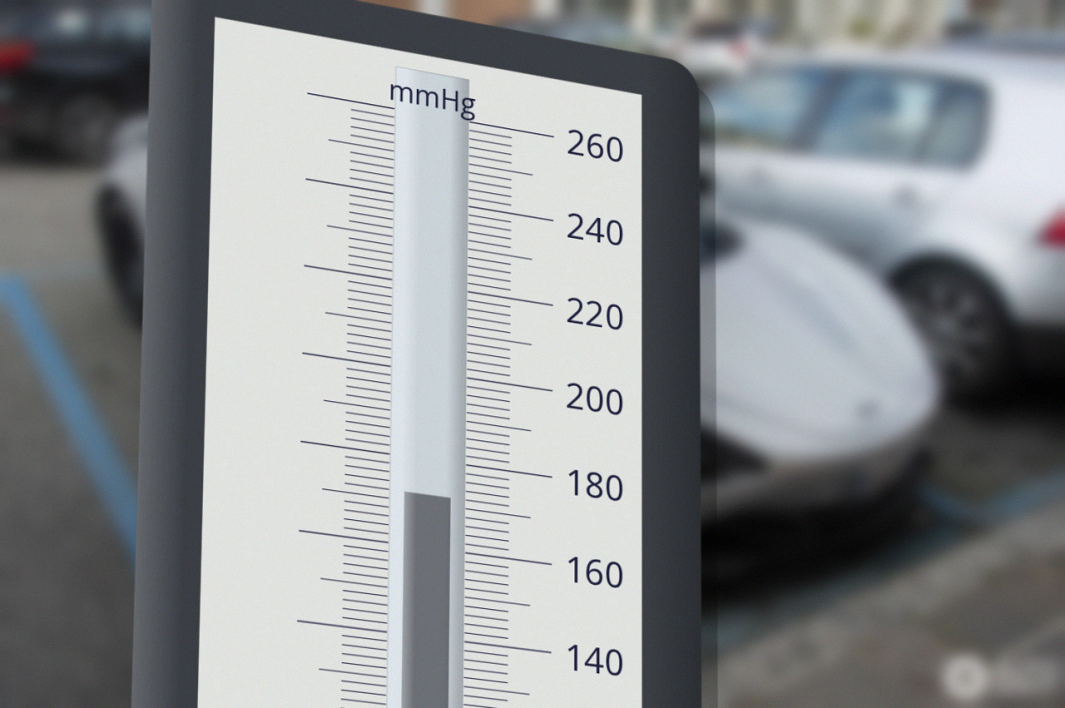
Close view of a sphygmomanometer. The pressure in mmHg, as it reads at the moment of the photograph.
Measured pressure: 172 mmHg
